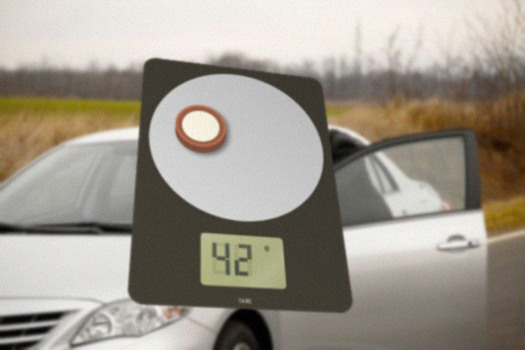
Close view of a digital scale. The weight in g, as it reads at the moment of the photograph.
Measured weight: 42 g
